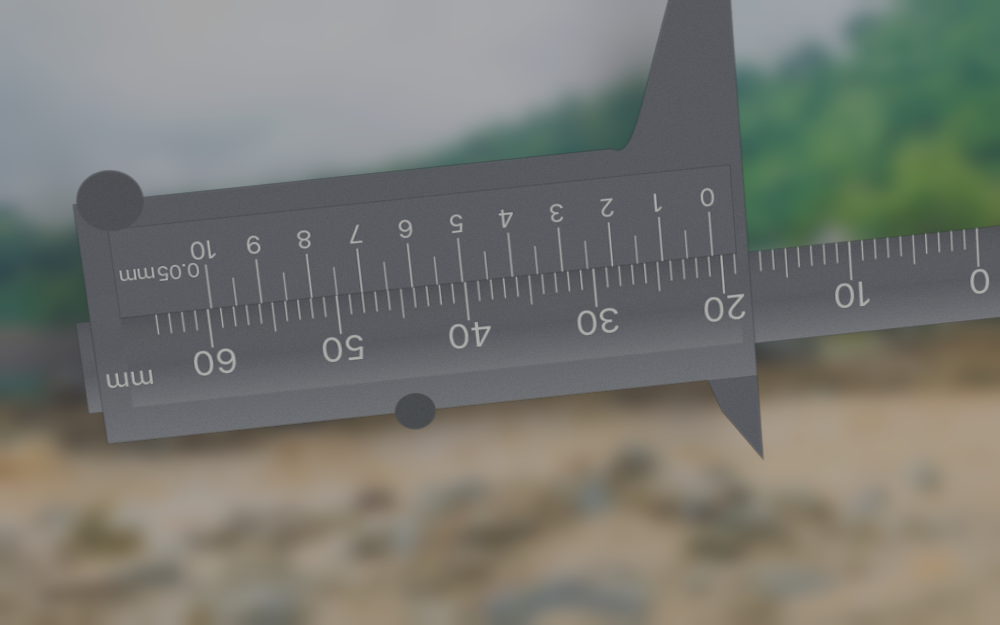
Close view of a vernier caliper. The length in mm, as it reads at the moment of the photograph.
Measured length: 20.7 mm
